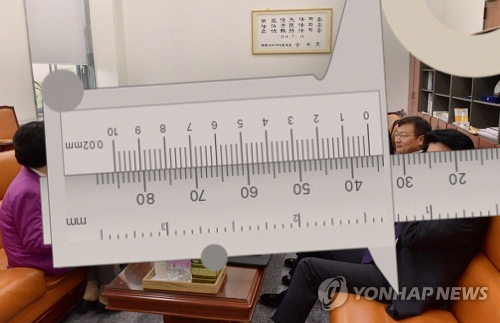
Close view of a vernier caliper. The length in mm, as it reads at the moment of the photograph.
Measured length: 36.5 mm
